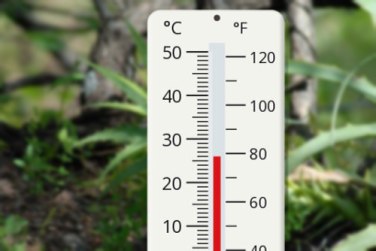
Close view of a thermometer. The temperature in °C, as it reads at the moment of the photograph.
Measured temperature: 26 °C
